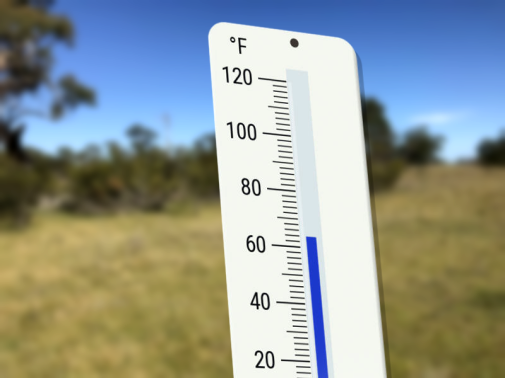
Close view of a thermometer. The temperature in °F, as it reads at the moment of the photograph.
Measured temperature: 64 °F
